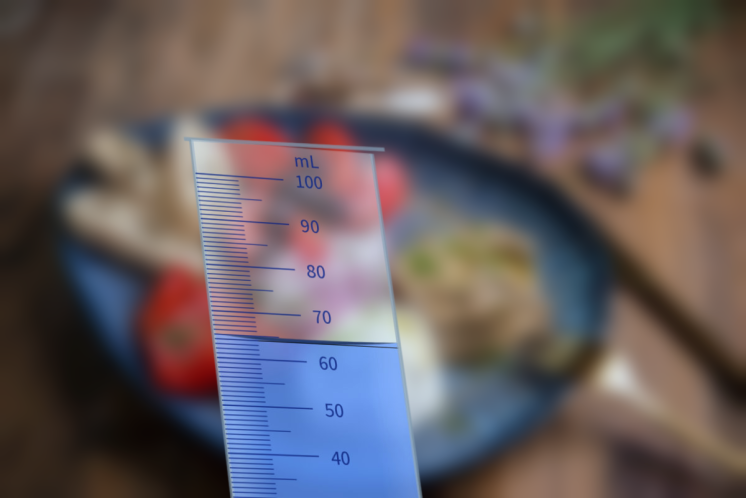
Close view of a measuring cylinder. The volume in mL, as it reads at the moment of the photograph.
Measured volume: 64 mL
